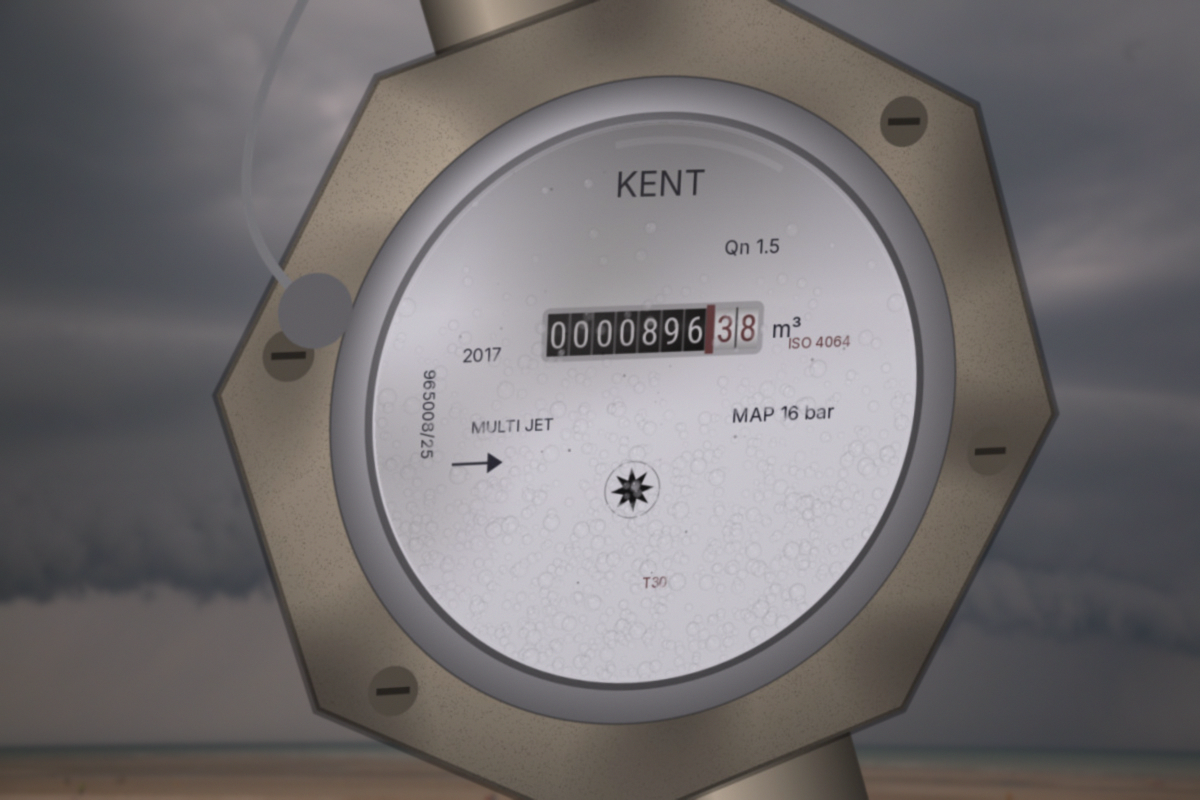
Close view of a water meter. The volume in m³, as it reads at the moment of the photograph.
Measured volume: 896.38 m³
